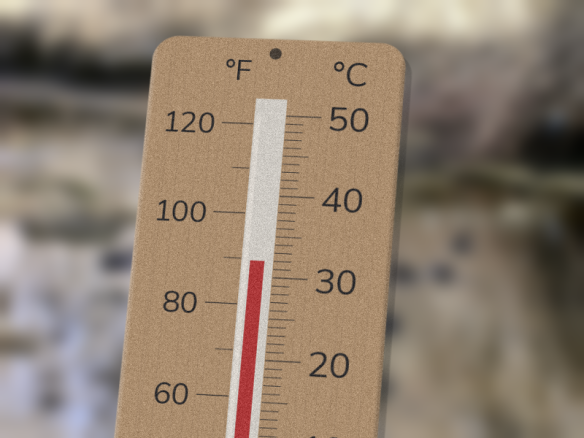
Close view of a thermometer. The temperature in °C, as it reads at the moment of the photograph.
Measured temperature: 32 °C
